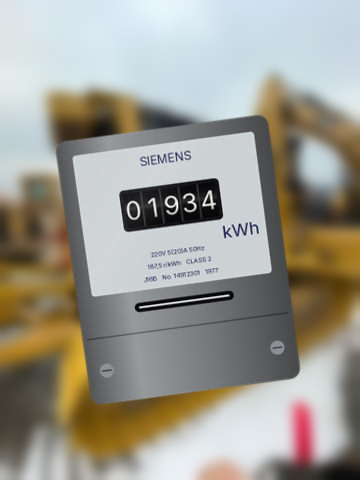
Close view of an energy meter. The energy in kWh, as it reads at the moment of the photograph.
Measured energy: 1934 kWh
